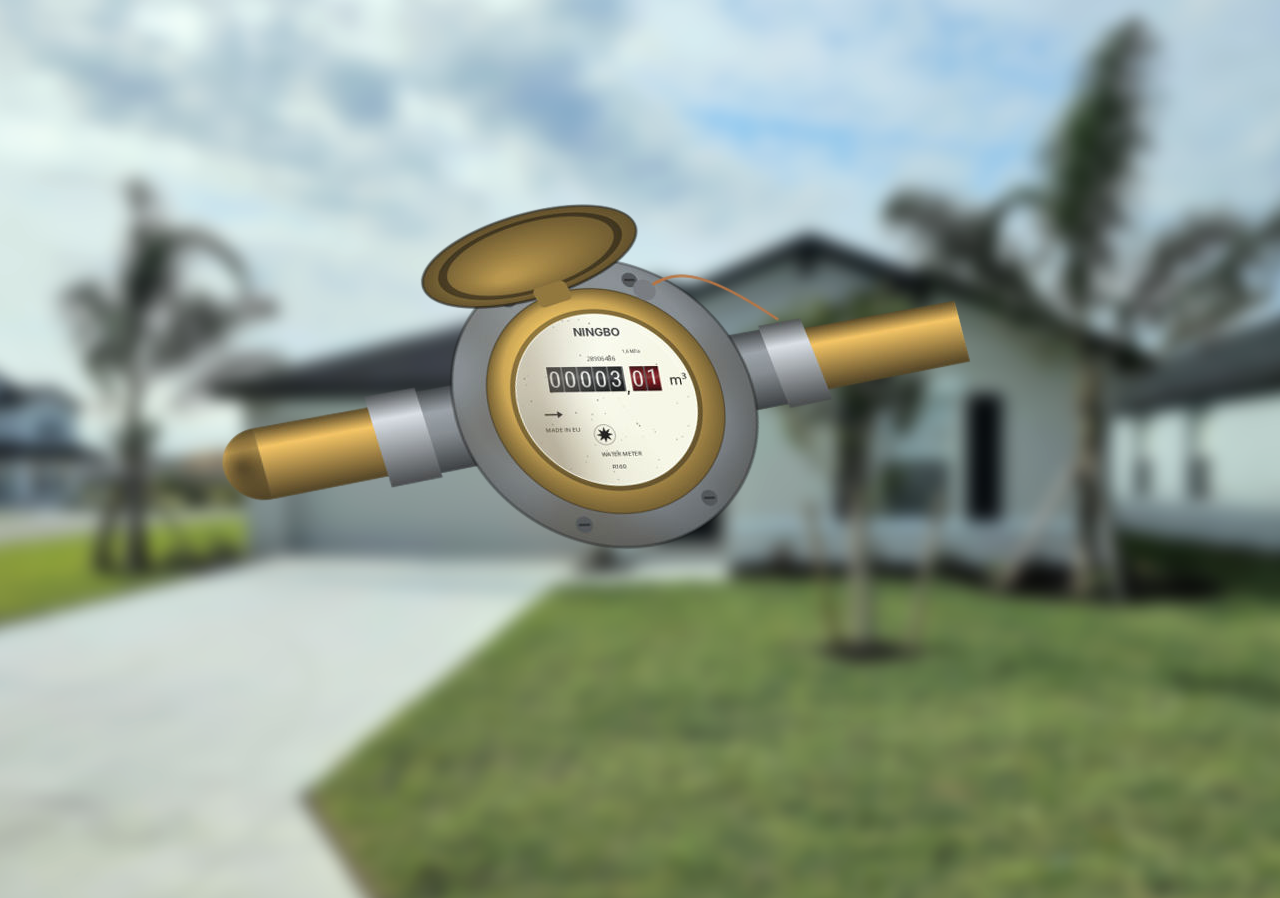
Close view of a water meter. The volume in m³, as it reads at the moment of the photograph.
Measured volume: 3.01 m³
